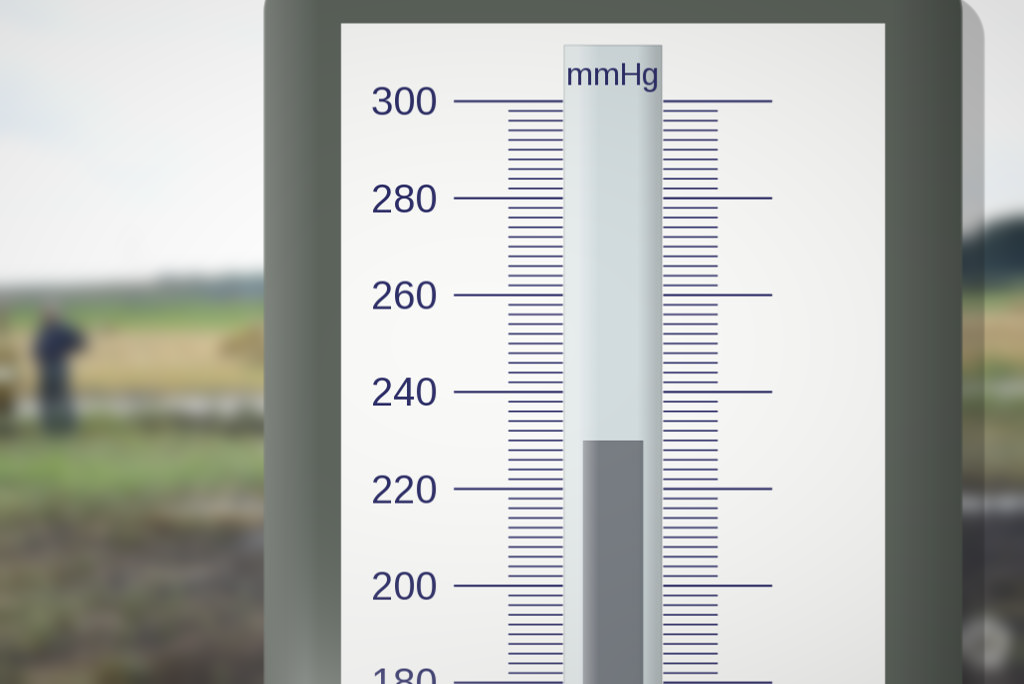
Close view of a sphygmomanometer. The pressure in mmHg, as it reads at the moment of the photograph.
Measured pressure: 230 mmHg
